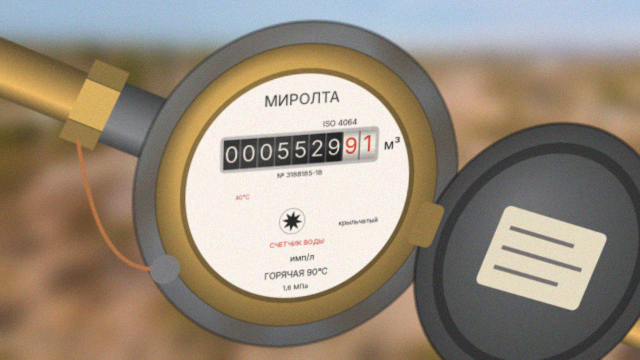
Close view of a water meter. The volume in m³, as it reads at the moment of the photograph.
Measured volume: 5529.91 m³
